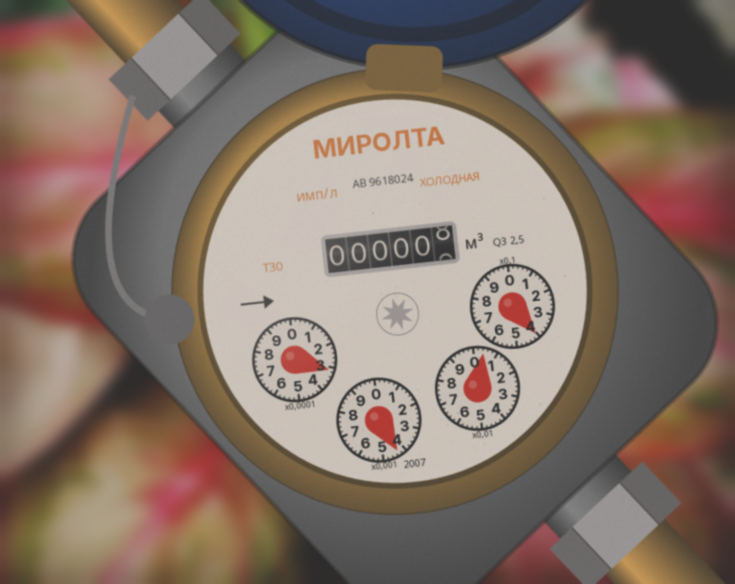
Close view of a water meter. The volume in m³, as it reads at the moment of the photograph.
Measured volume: 8.4043 m³
